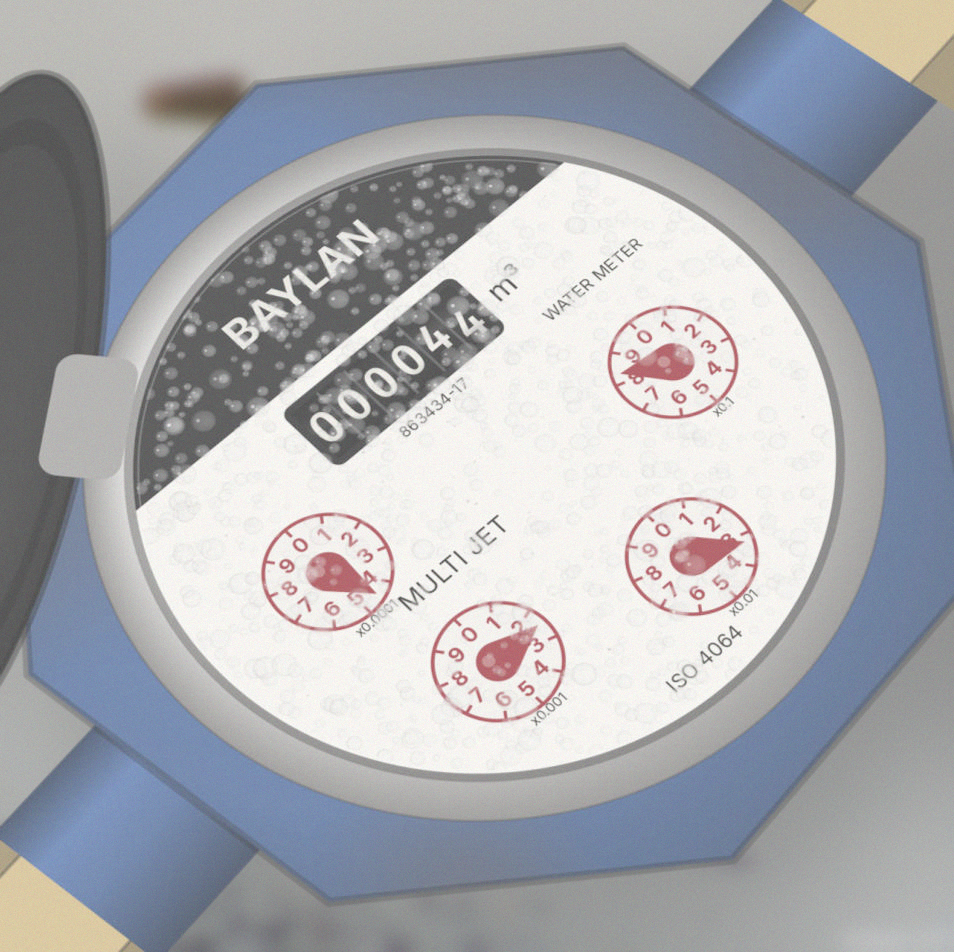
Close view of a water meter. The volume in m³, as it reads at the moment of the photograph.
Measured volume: 43.8324 m³
